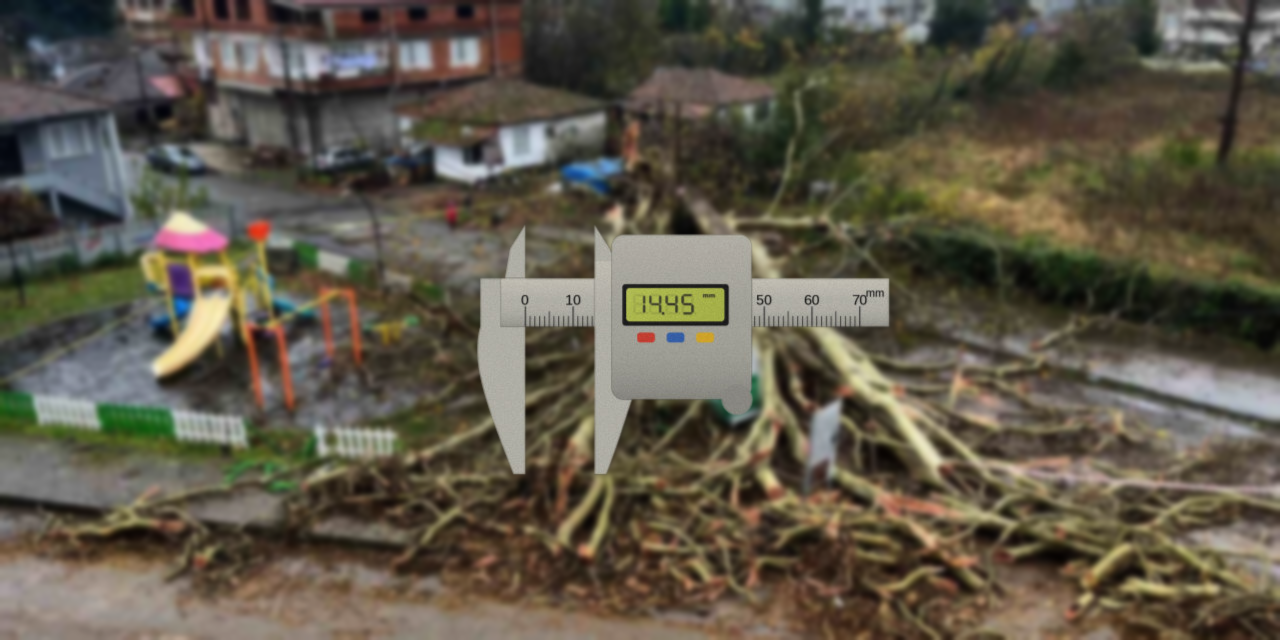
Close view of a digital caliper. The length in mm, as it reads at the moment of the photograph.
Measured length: 14.45 mm
